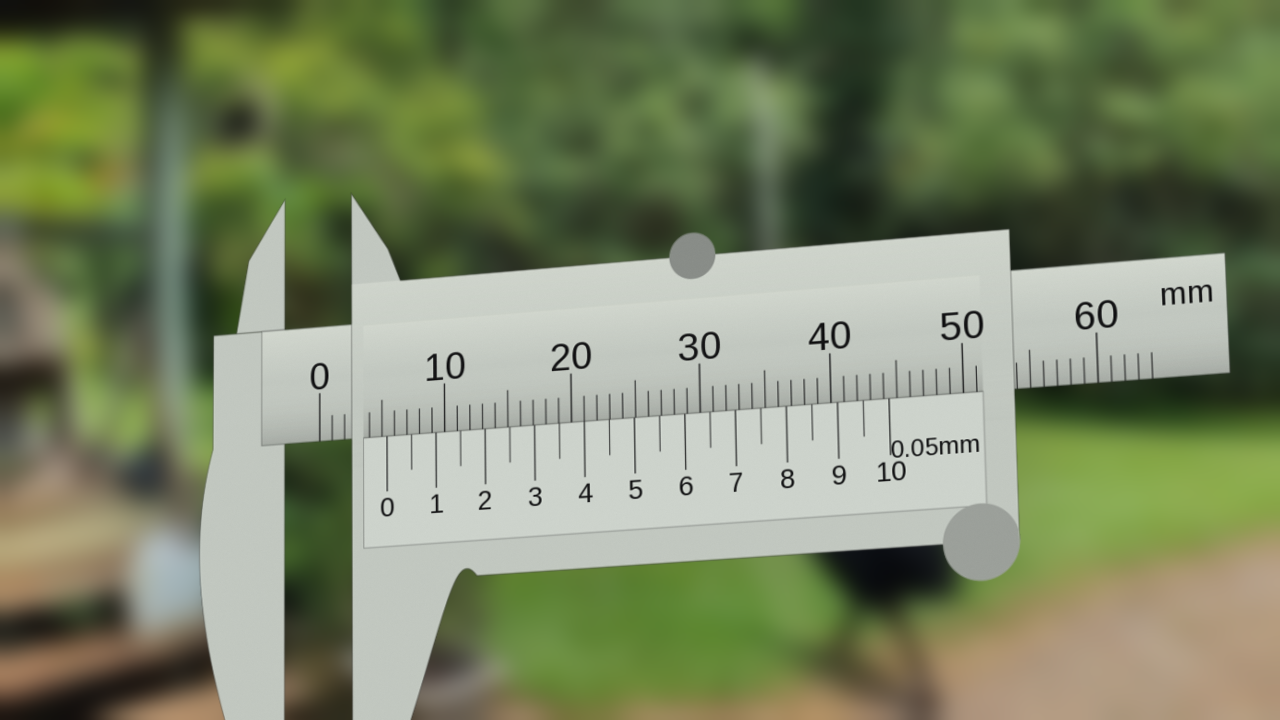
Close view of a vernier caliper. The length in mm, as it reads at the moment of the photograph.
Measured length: 5.4 mm
